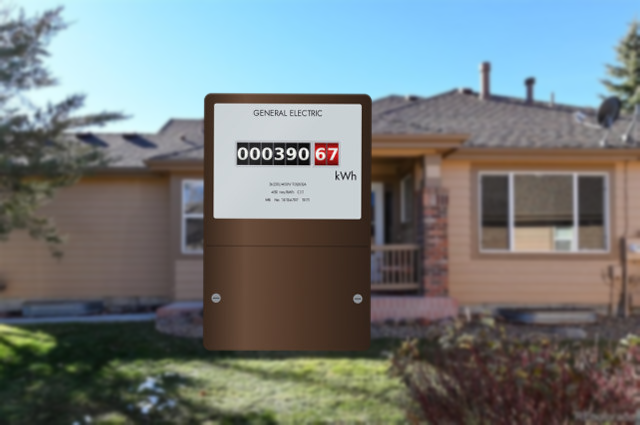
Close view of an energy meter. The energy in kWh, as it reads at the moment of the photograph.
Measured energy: 390.67 kWh
